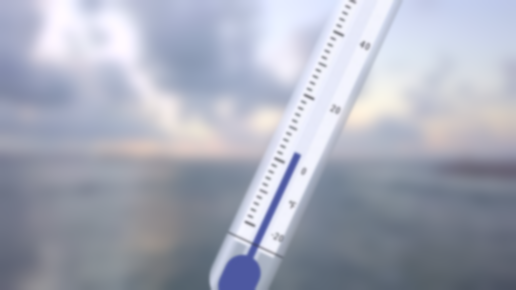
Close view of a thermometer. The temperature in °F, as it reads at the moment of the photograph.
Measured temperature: 4 °F
